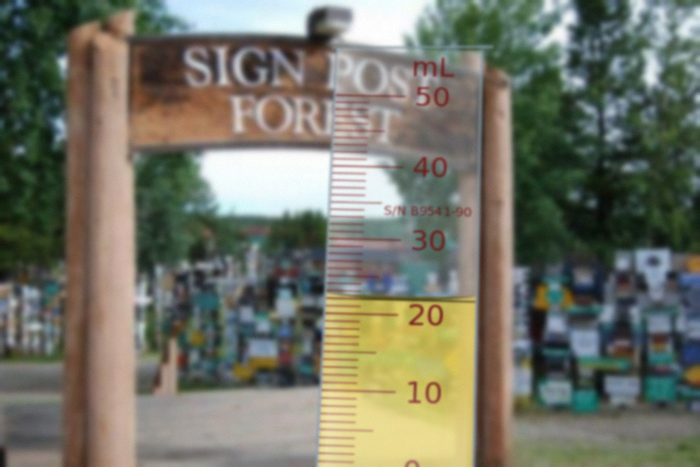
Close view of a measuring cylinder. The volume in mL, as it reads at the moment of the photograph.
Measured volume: 22 mL
